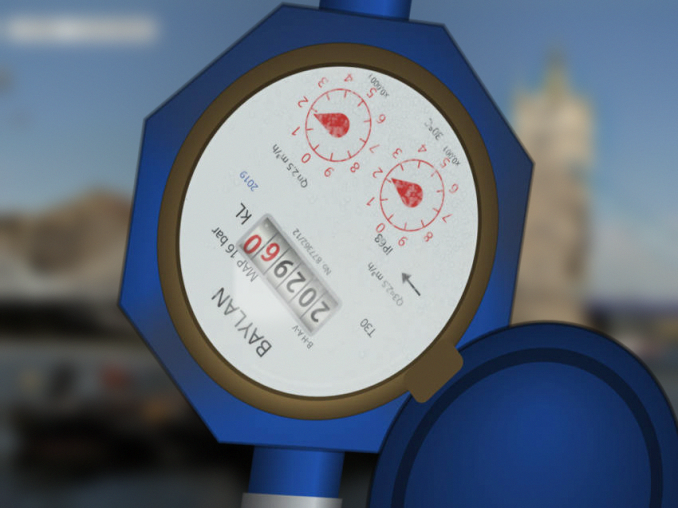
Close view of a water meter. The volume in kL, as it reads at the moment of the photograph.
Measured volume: 2029.6021 kL
